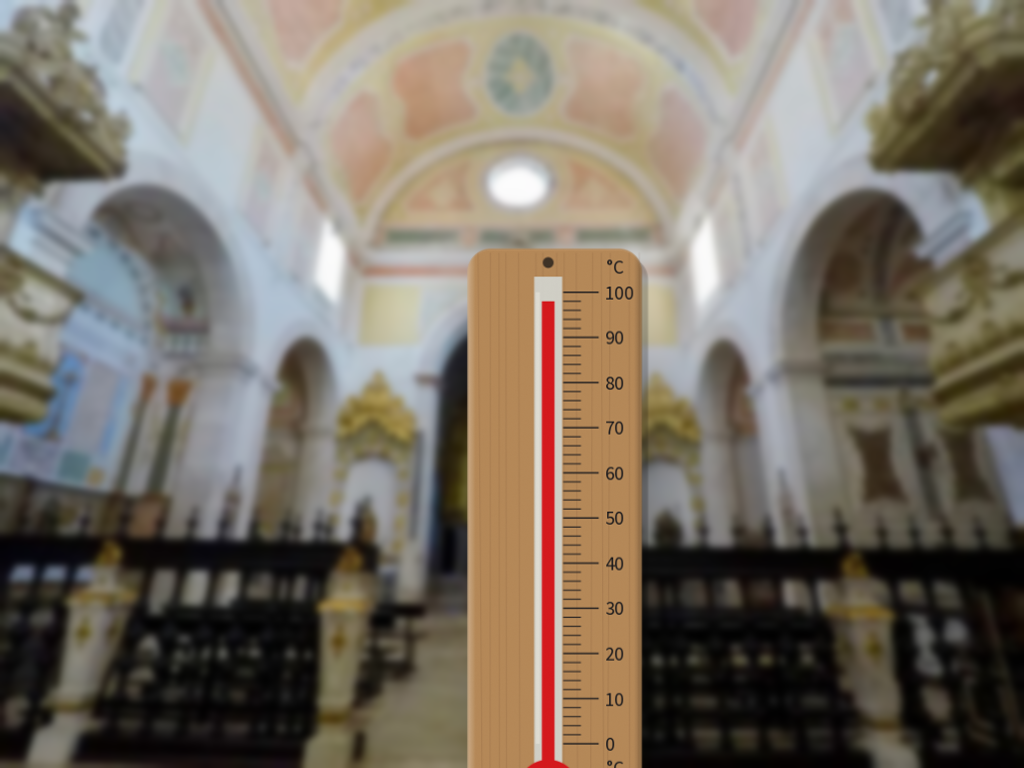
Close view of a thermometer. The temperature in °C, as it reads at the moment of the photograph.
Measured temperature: 98 °C
